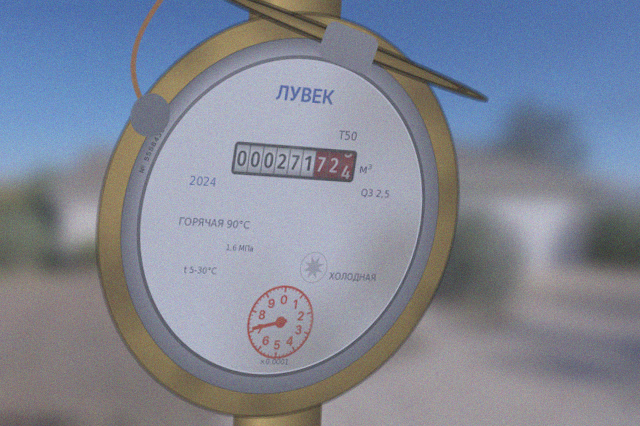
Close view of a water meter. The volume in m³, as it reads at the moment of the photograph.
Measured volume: 271.7237 m³
